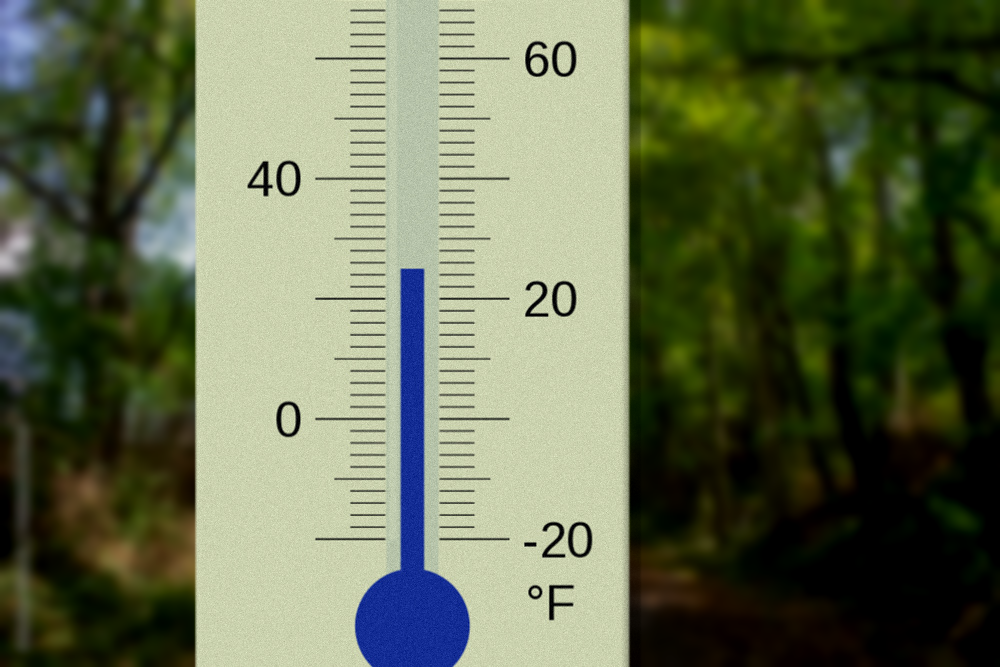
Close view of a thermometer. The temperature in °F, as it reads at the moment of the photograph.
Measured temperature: 25 °F
